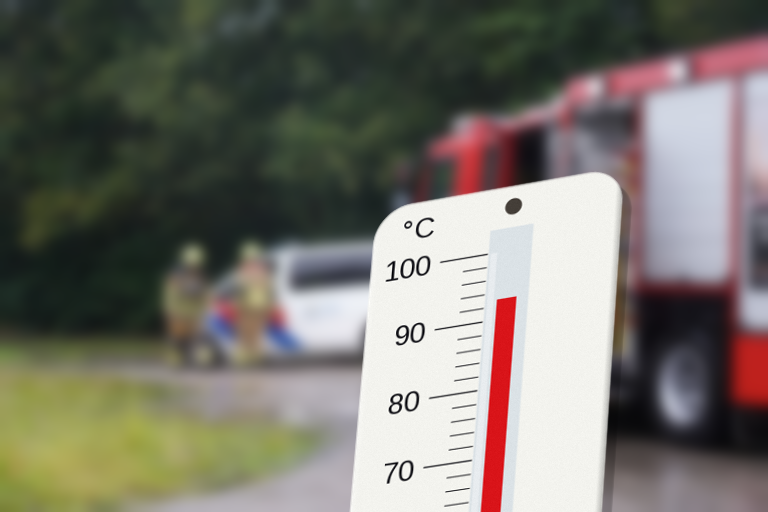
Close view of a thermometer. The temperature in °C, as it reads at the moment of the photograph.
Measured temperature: 93 °C
